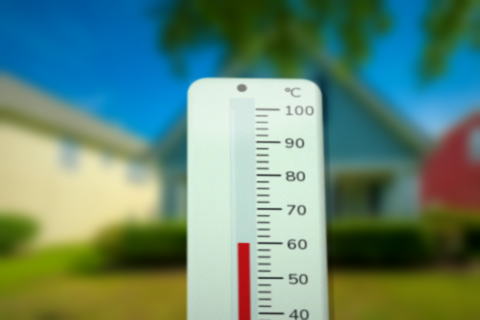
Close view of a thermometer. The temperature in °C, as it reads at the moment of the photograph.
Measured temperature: 60 °C
